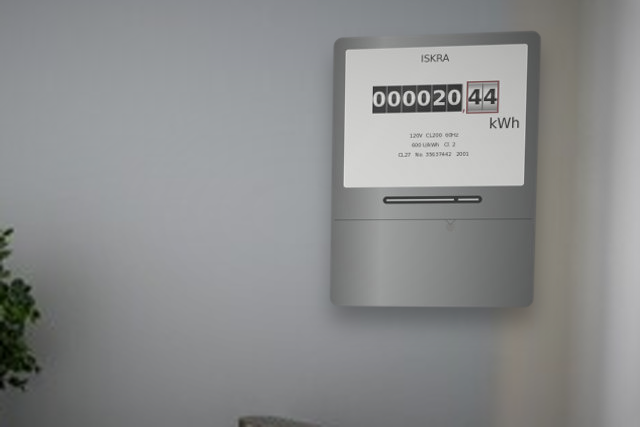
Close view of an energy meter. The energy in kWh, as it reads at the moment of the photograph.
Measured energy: 20.44 kWh
